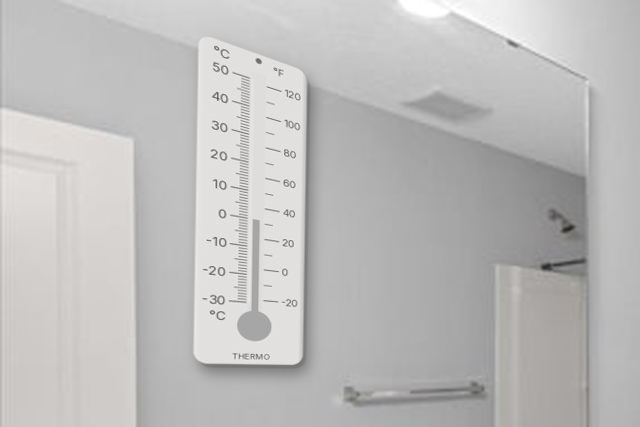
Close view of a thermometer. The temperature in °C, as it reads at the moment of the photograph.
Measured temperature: 0 °C
